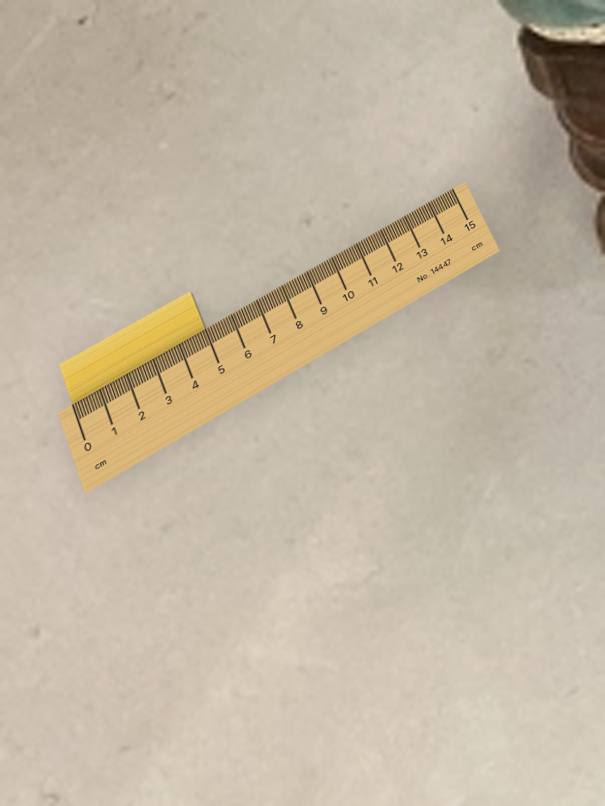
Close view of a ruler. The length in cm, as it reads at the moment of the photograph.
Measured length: 5 cm
